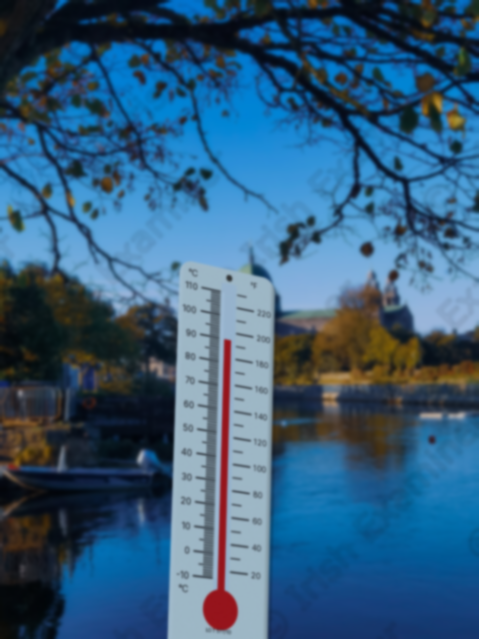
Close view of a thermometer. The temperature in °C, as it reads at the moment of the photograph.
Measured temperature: 90 °C
